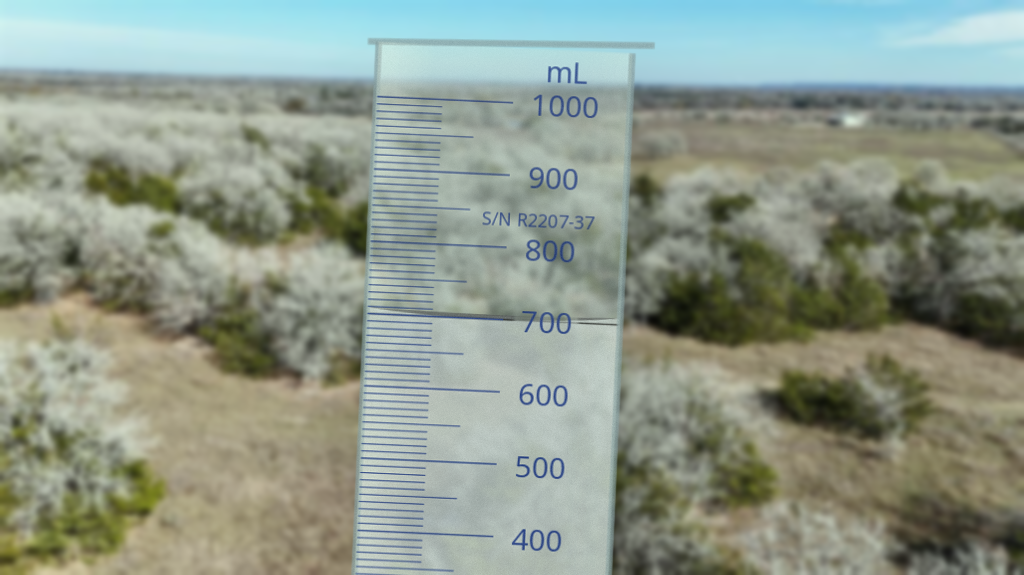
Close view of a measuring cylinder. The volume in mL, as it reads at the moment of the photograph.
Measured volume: 700 mL
